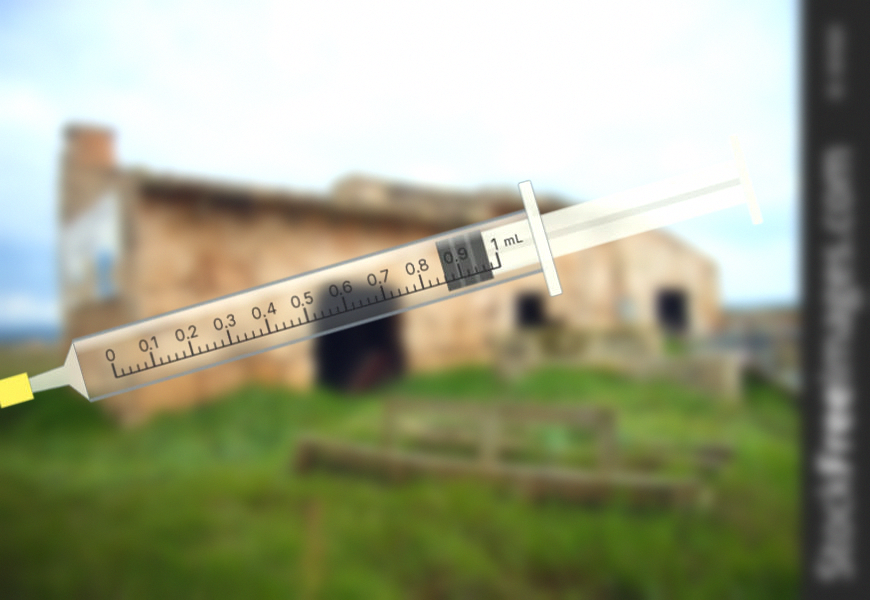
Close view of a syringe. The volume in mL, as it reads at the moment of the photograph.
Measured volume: 0.86 mL
